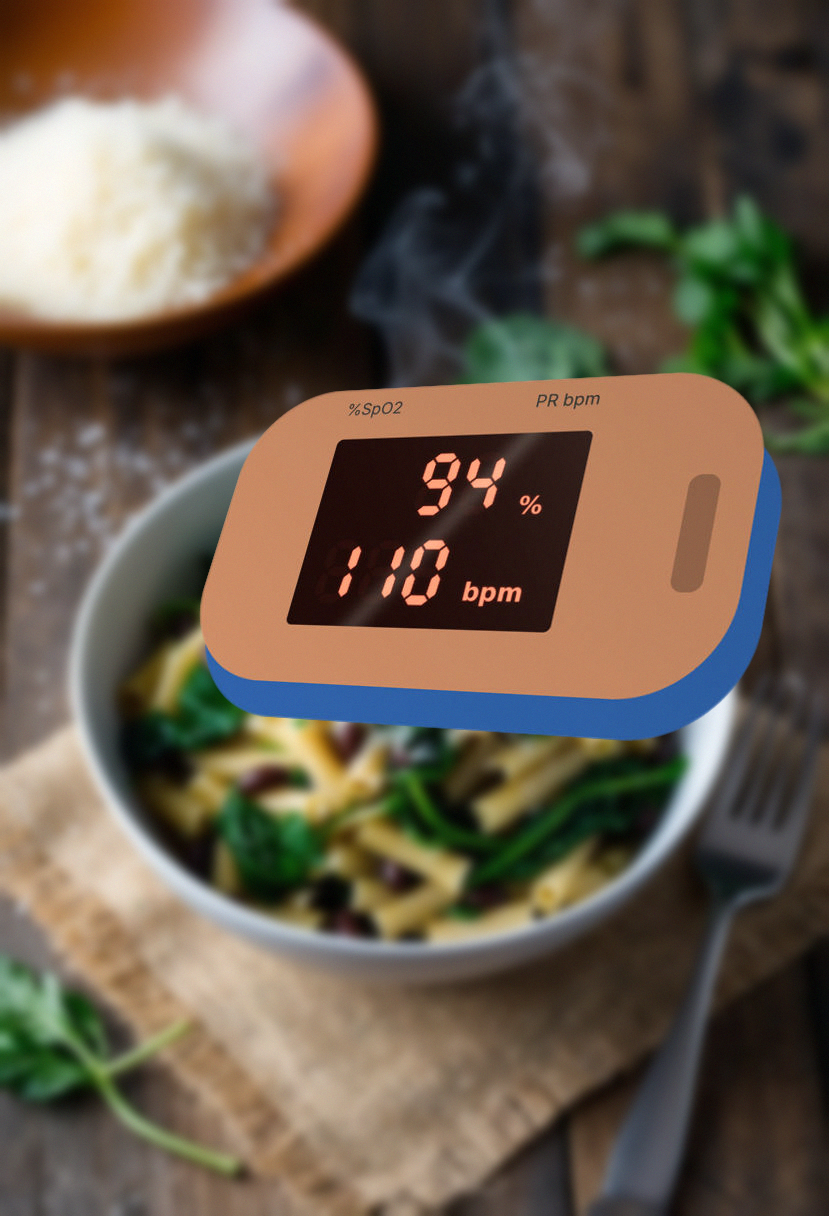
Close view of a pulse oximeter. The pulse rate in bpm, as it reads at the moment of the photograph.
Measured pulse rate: 110 bpm
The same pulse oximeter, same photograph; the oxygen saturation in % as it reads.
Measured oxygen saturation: 94 %
